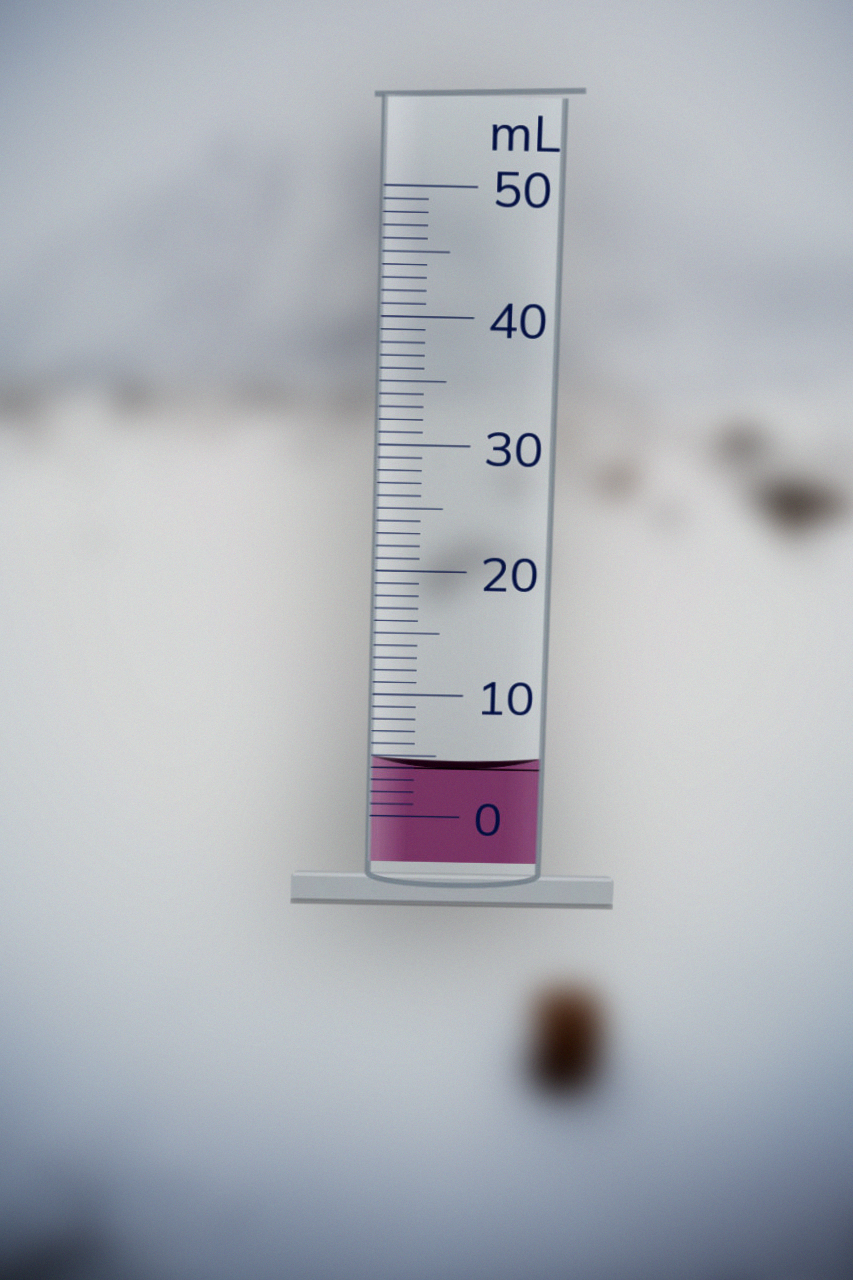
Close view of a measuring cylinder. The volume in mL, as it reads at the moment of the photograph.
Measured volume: 4 mL
